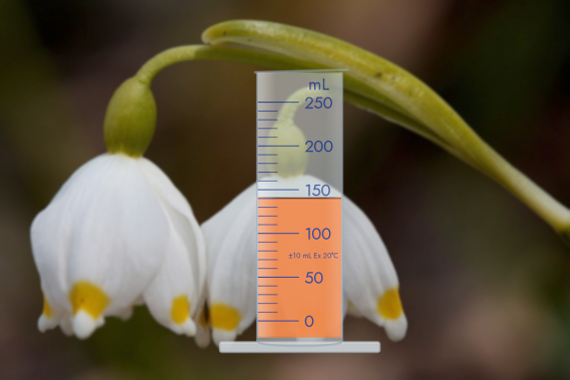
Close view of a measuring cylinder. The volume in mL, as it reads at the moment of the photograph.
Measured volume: 140 mL
